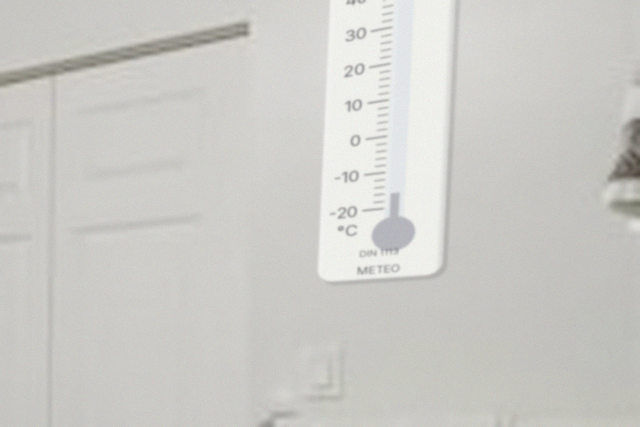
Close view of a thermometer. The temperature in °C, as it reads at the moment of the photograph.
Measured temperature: -16 °C
